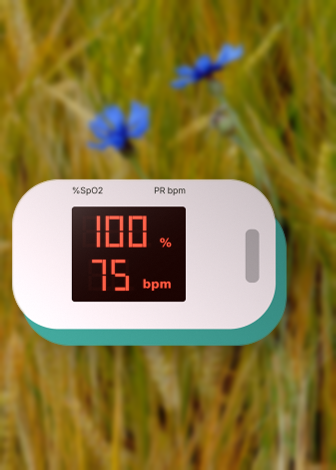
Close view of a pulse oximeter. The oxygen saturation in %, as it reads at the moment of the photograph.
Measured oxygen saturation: 100 %
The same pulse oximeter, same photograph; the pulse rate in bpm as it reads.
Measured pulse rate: 75 bpm
